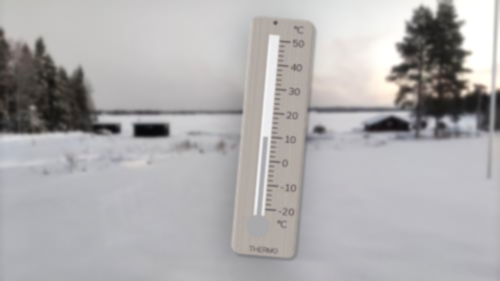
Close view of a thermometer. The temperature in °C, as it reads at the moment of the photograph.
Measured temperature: 10 °C
